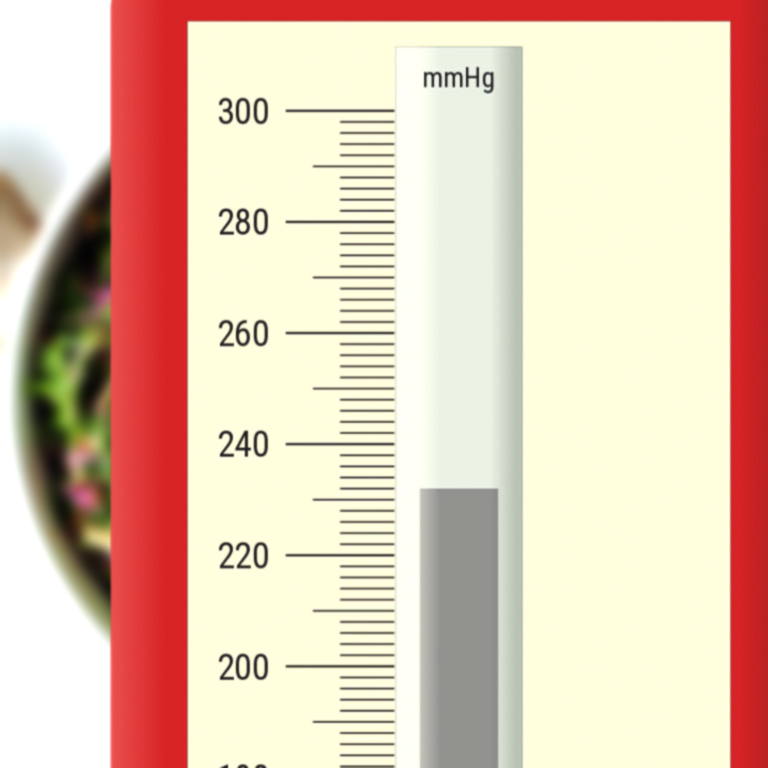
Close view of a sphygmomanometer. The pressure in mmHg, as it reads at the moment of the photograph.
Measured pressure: 232 mmHg
